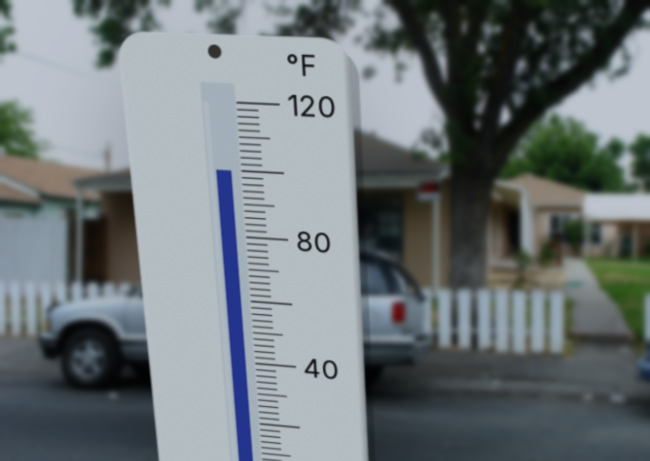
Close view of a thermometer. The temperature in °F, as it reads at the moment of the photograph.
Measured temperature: 100 °F
